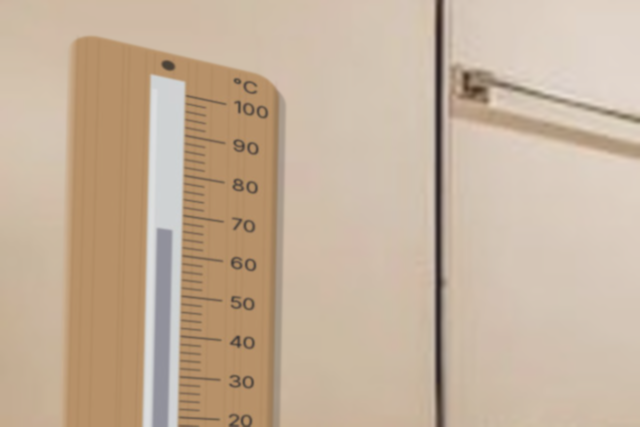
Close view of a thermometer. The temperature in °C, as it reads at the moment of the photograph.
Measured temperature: 66 °C
